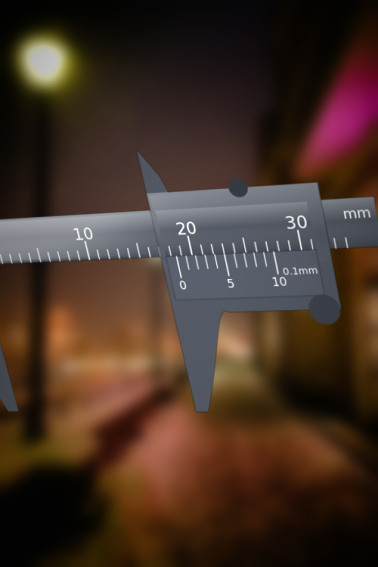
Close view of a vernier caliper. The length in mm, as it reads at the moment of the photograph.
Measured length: 18.5 mm
